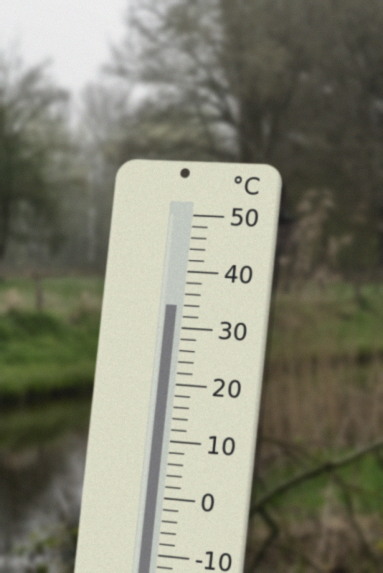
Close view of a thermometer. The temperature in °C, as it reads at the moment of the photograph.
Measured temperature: 34 °C
